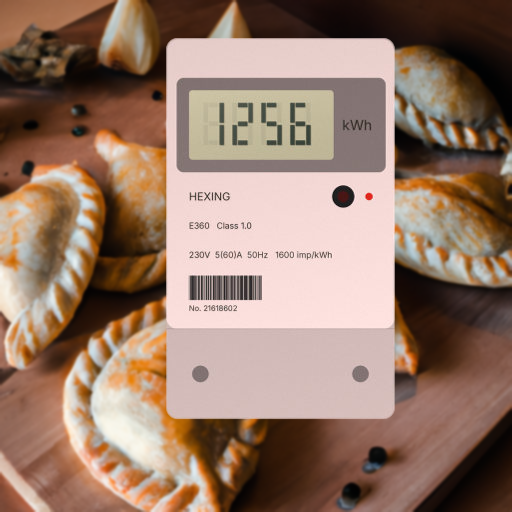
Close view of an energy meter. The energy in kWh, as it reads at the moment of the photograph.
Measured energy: 1256 kWh
